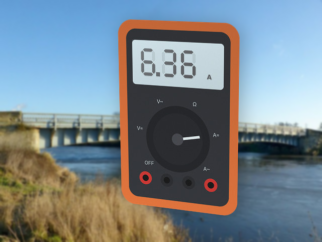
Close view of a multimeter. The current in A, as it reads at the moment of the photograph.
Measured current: 6.36 A
